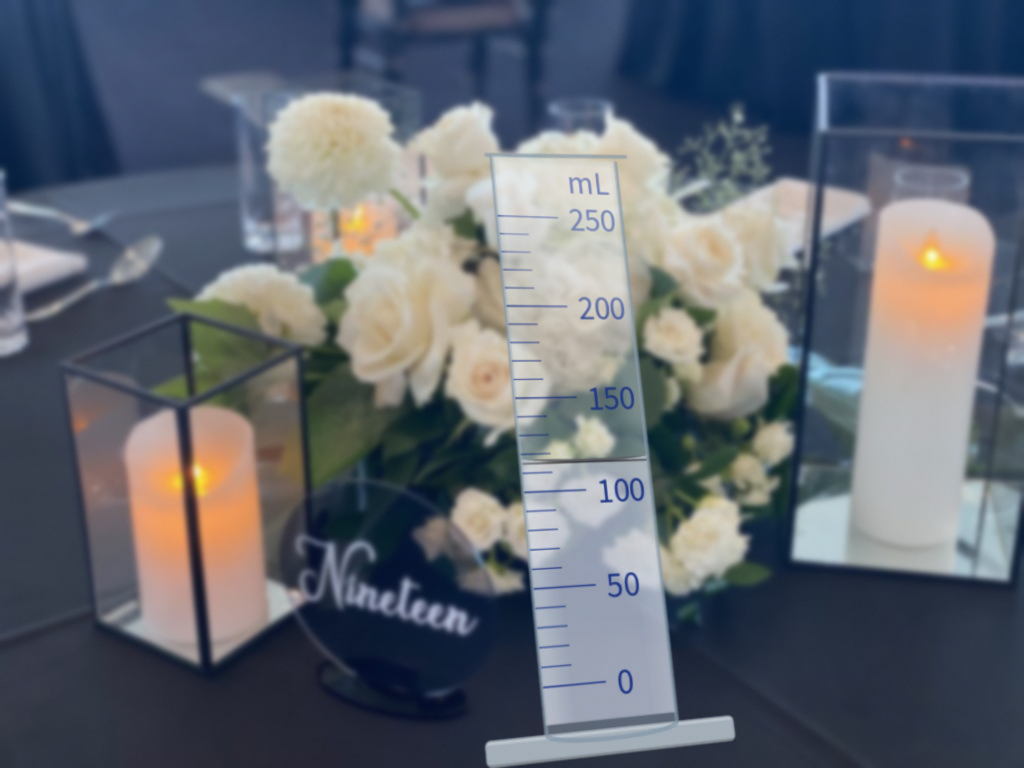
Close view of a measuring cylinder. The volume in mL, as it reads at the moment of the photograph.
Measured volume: 115 mL
